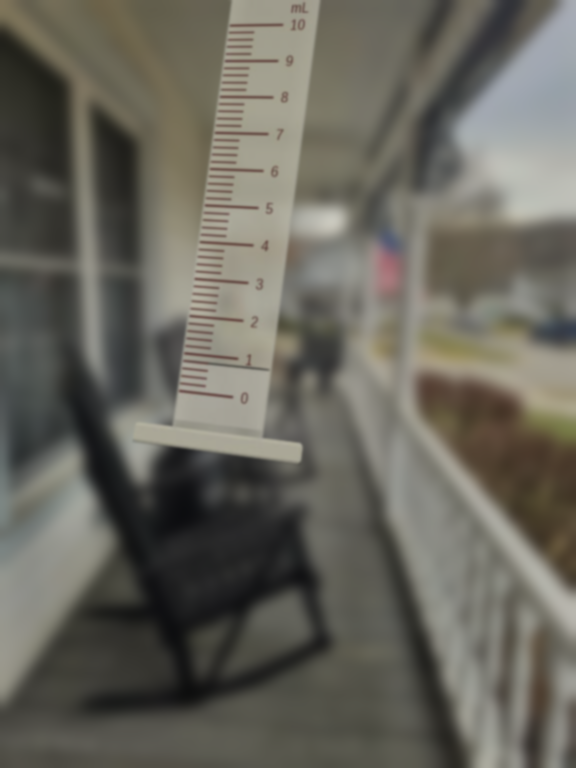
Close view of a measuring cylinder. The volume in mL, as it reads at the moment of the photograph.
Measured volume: 0.8 mL
